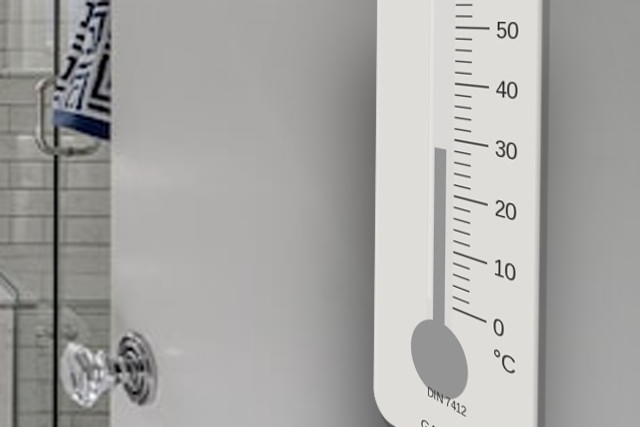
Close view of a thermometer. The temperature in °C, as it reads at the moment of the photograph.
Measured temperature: 28 °C
